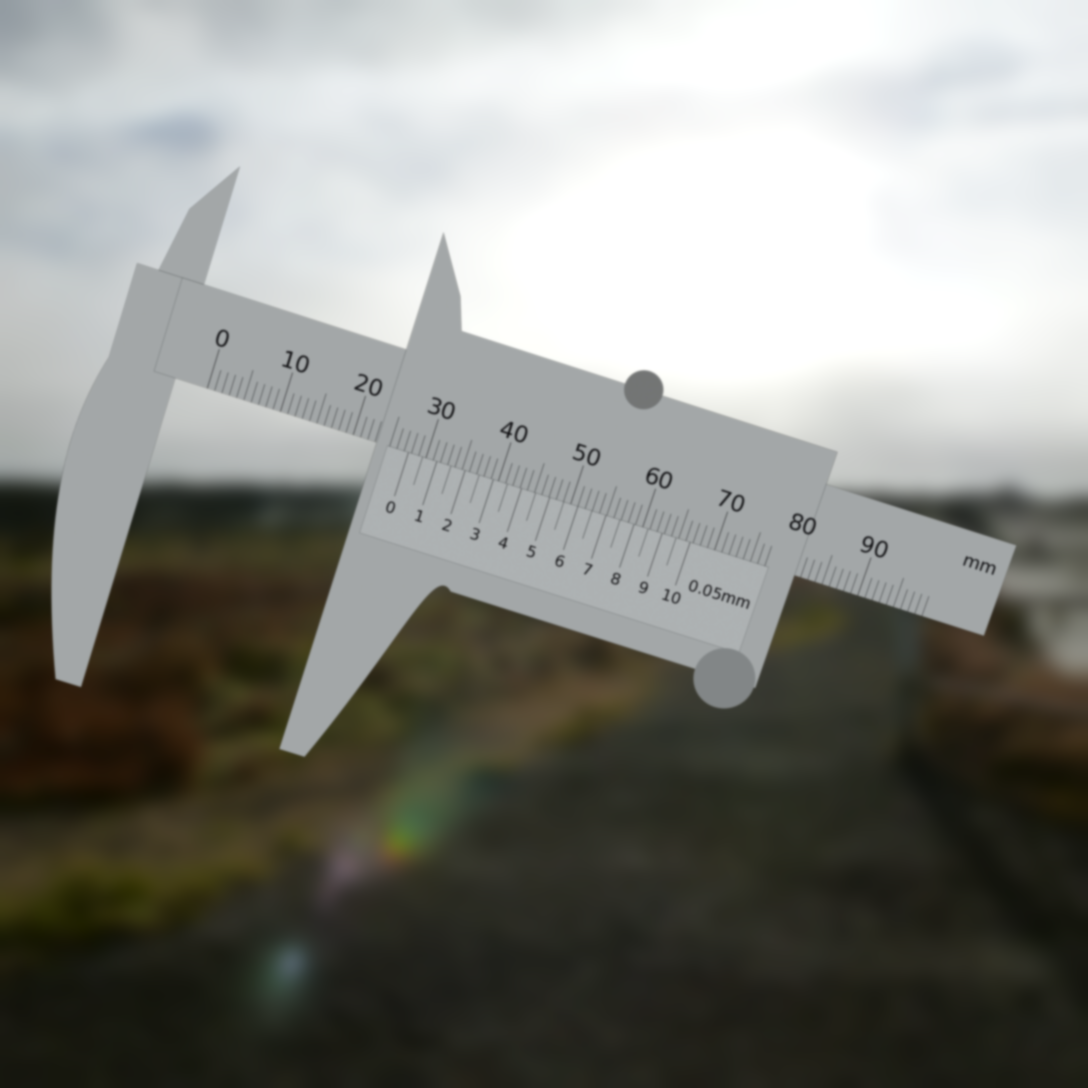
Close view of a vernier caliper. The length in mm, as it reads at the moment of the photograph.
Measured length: 27.6 mm
